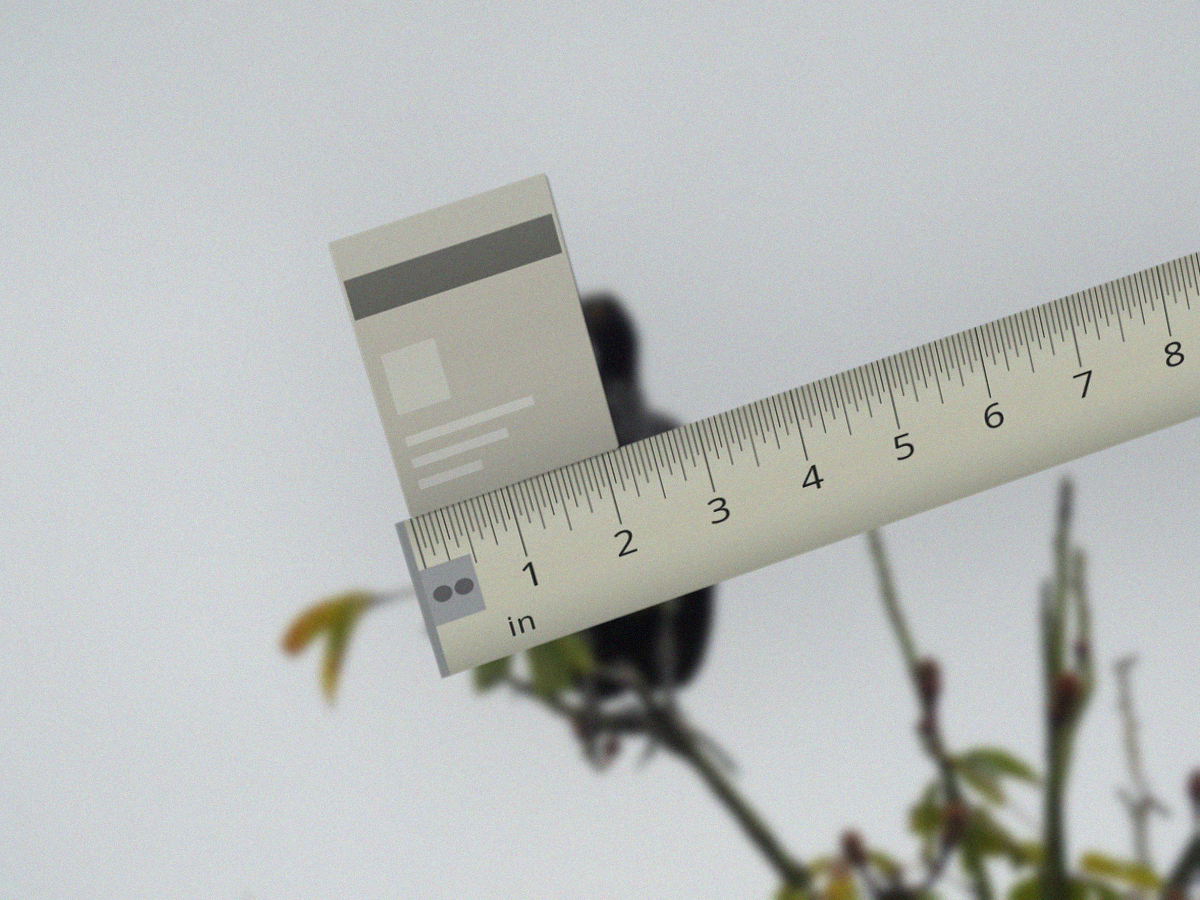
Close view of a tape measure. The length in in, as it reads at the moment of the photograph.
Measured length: 2.1875 in
